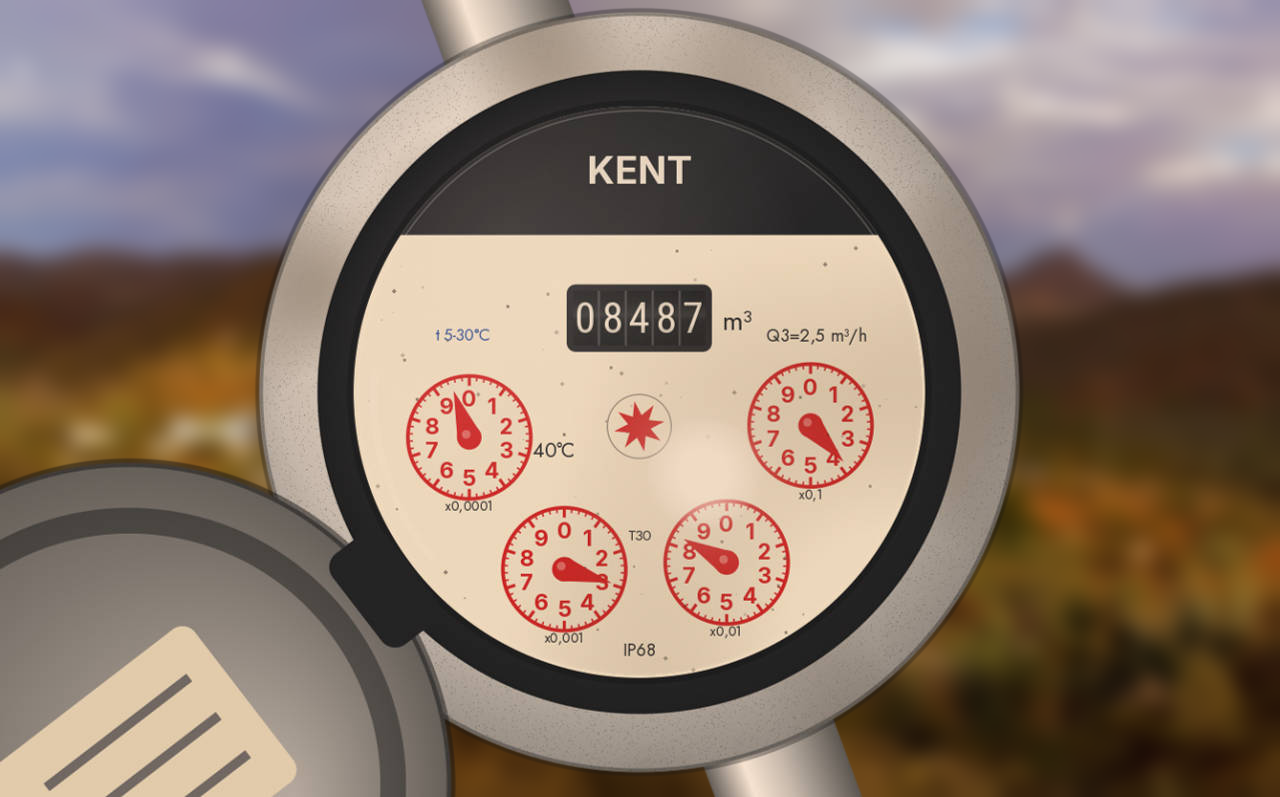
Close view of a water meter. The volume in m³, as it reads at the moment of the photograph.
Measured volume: 8487.3829 m³
